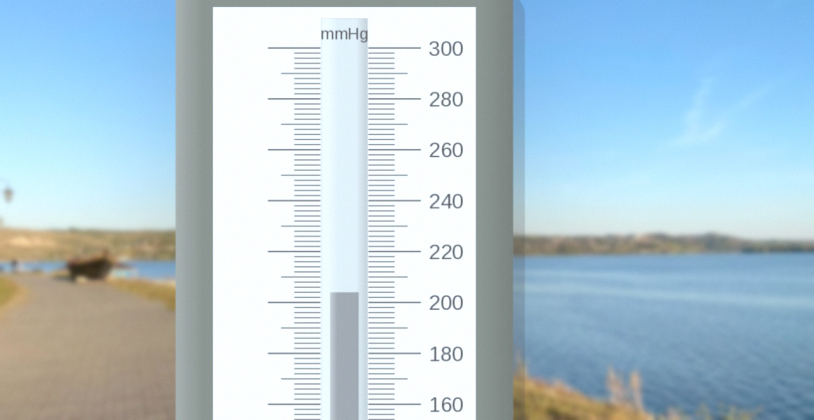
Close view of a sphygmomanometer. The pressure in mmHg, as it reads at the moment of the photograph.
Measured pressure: 204 mmHg
